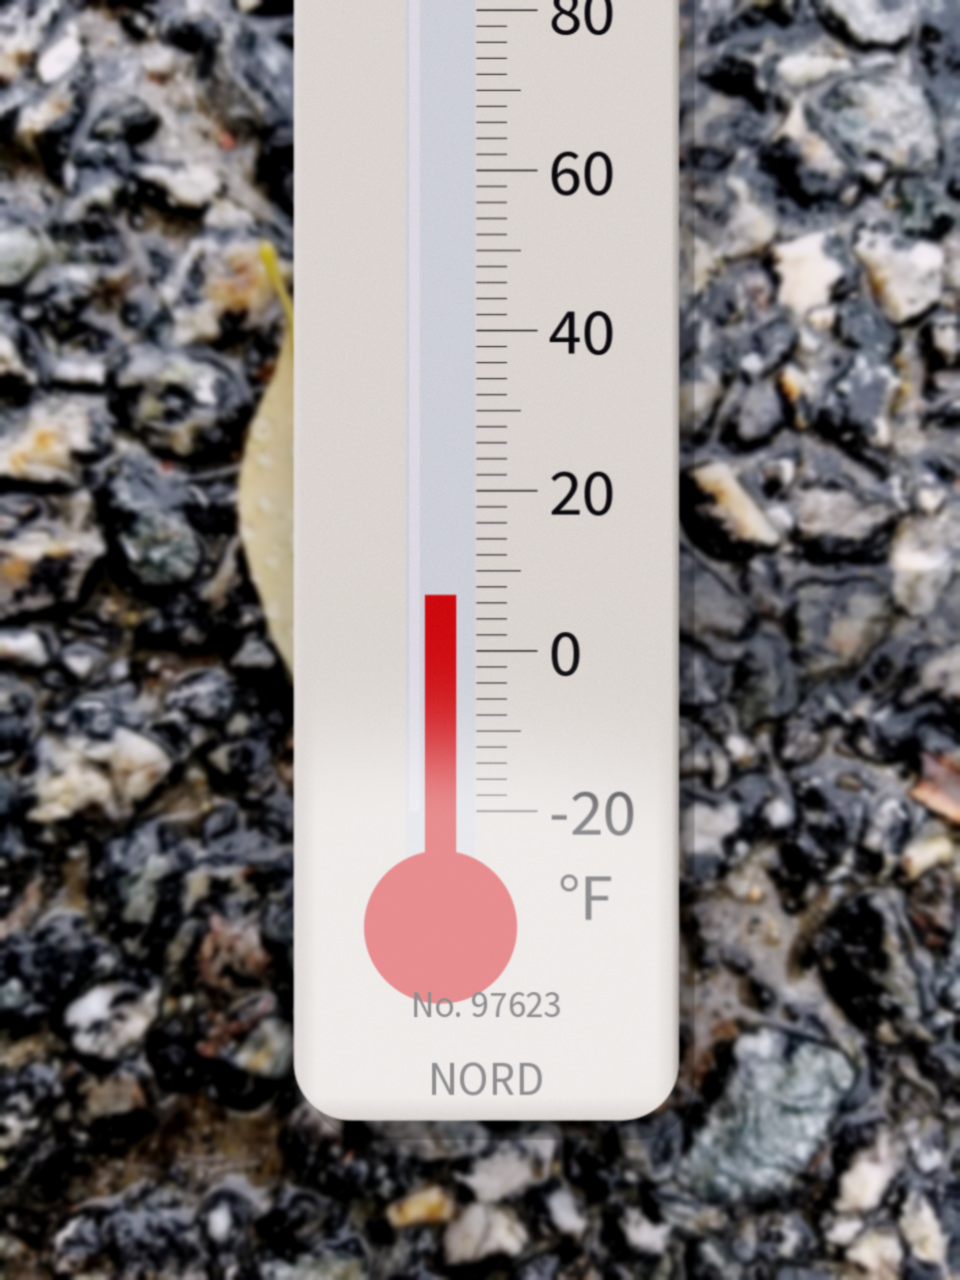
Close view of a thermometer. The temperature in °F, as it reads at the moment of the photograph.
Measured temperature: 7 °F
